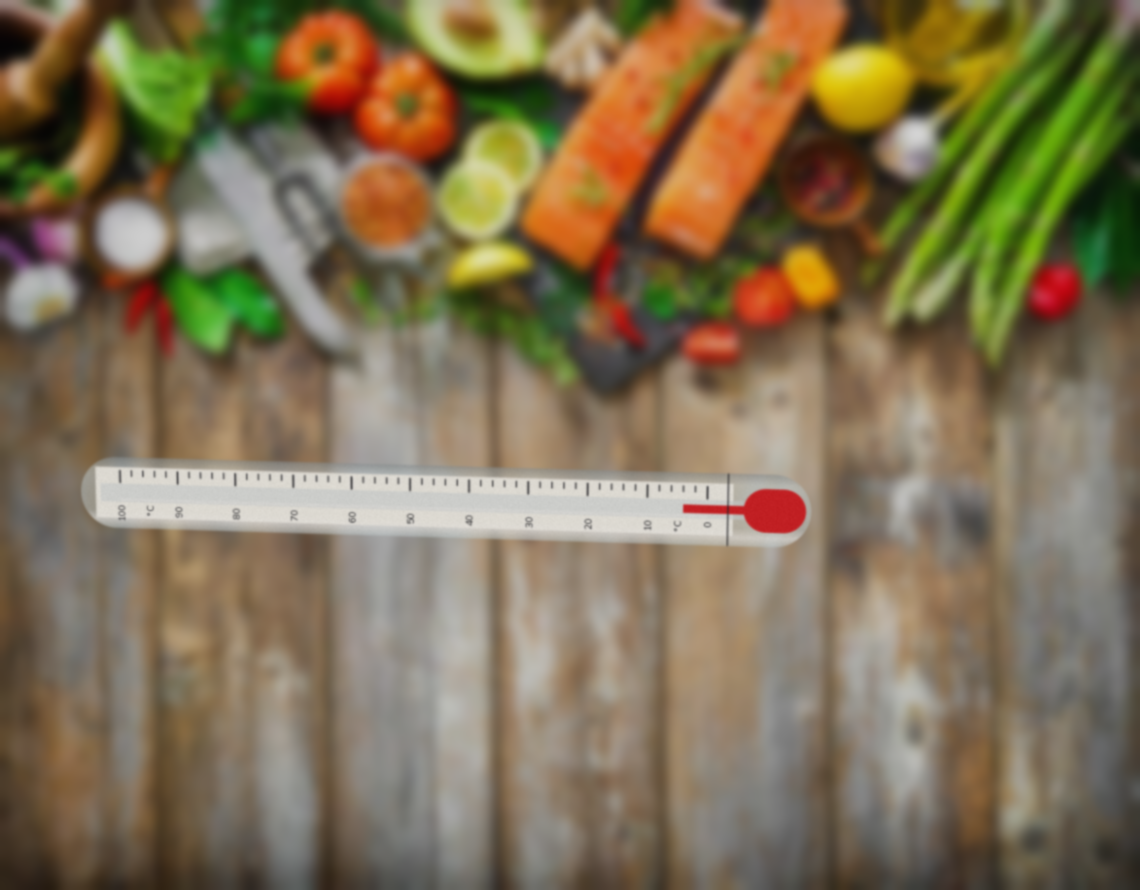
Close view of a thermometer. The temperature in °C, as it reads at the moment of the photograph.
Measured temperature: 4 °C
